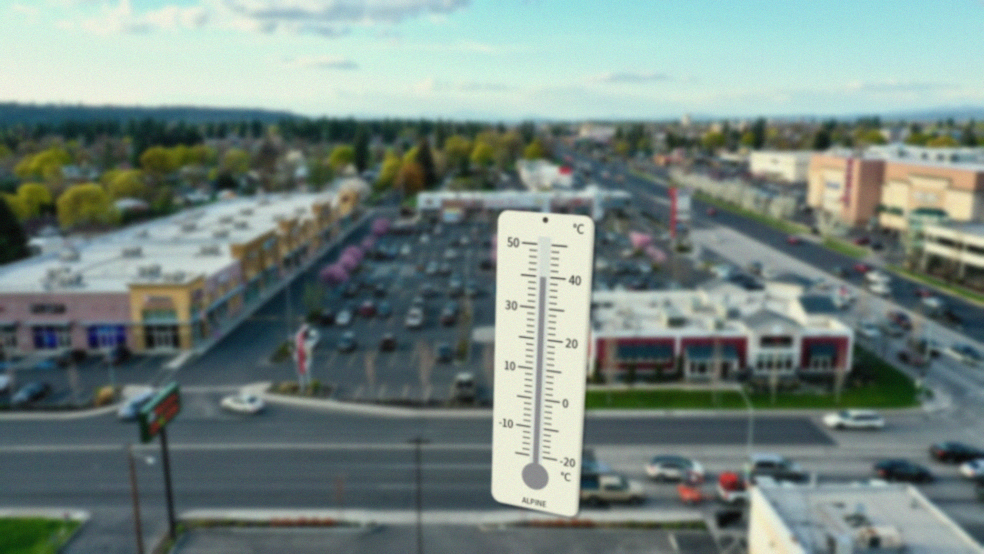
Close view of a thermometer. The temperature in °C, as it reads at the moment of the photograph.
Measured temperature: 40 °C
